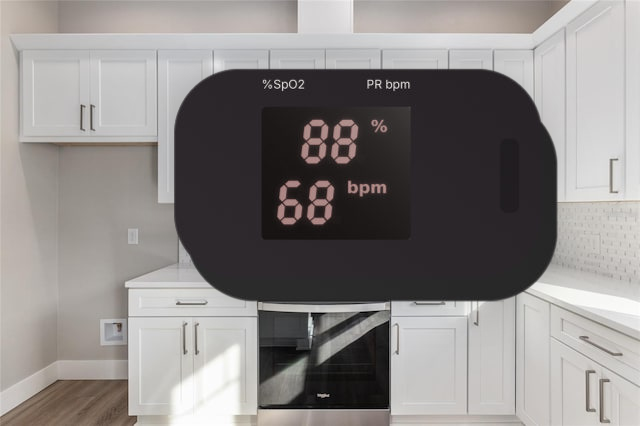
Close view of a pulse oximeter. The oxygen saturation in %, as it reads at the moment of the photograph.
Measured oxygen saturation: 88 %
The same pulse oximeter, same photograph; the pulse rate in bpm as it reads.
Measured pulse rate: 68 bpm
